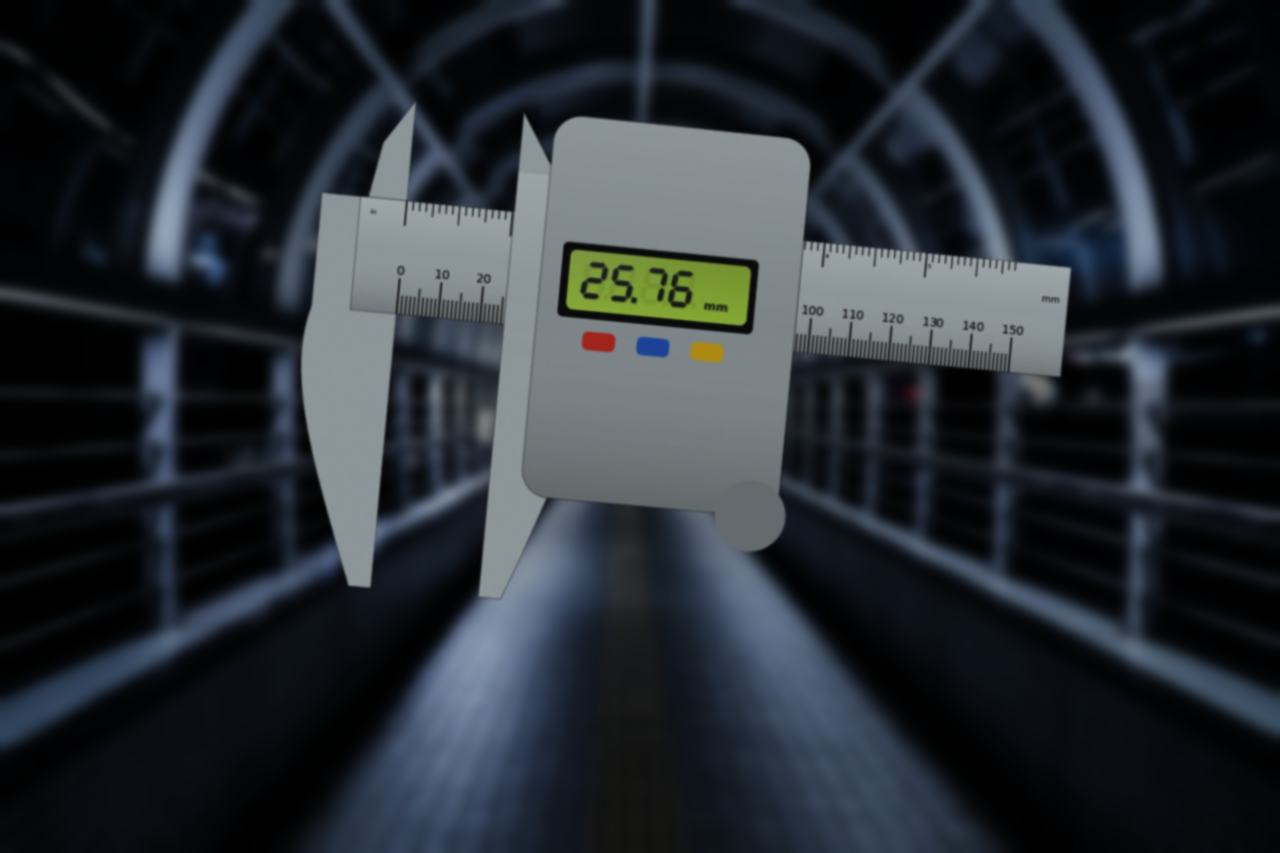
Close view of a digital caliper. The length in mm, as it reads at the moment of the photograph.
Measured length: 25.76 mm
